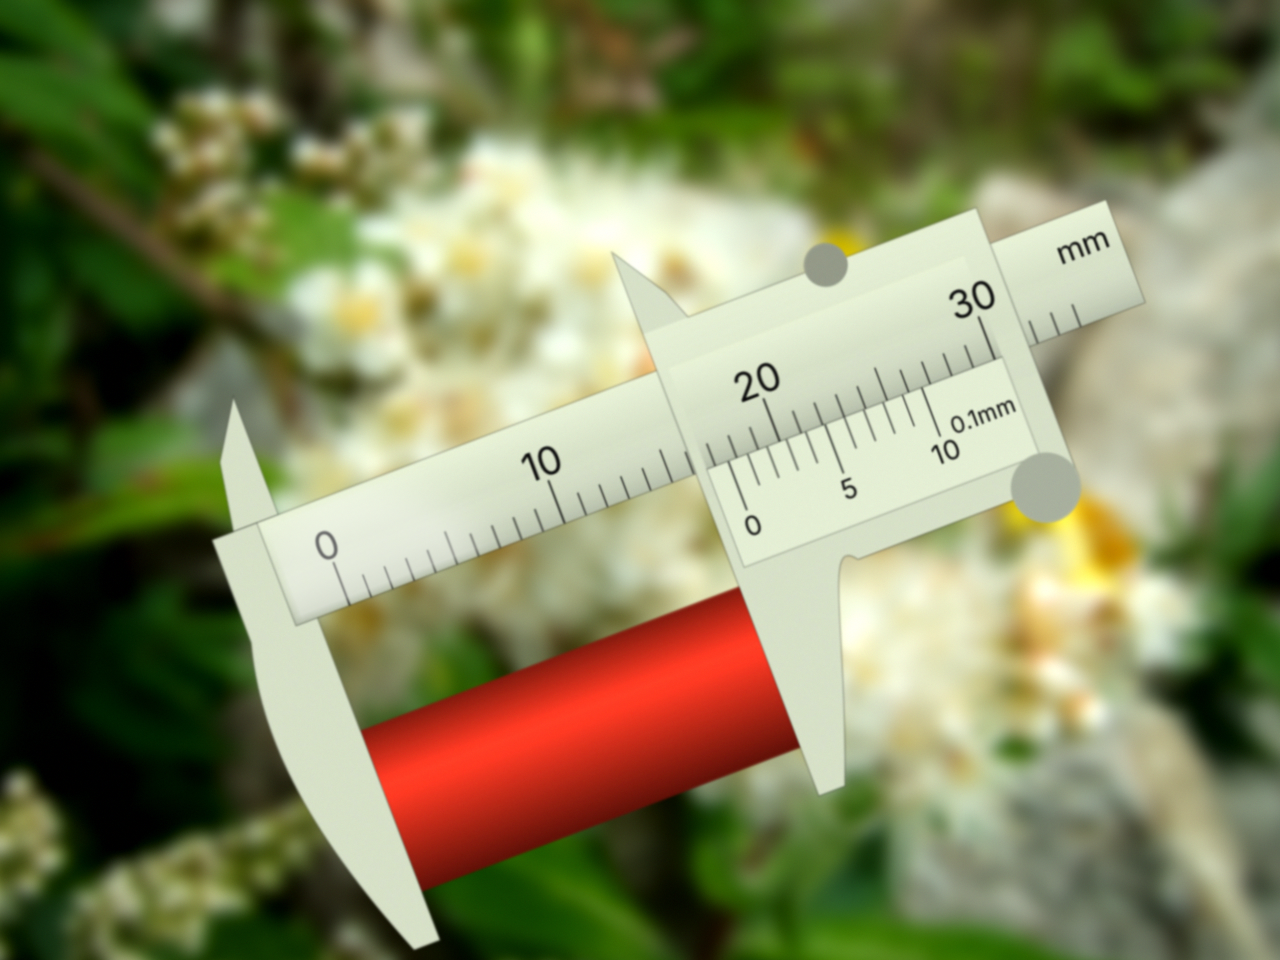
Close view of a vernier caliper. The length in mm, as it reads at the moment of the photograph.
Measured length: 17.6 mm
